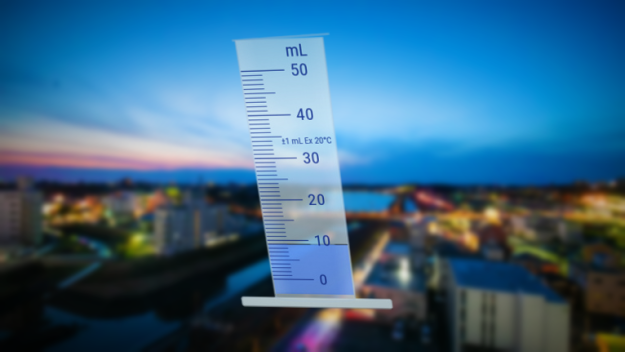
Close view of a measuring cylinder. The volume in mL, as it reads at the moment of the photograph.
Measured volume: 9 mL
